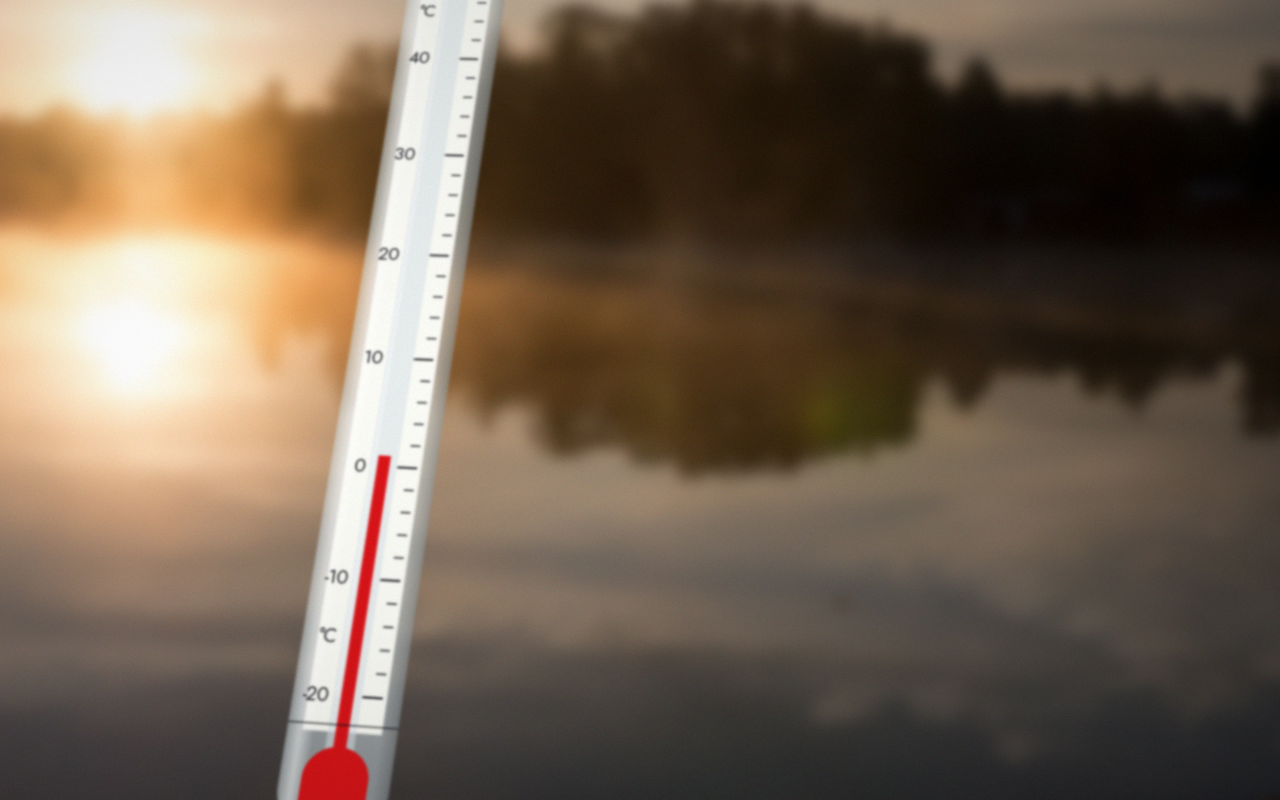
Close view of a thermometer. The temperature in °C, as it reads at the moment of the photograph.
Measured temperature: 1 °C
